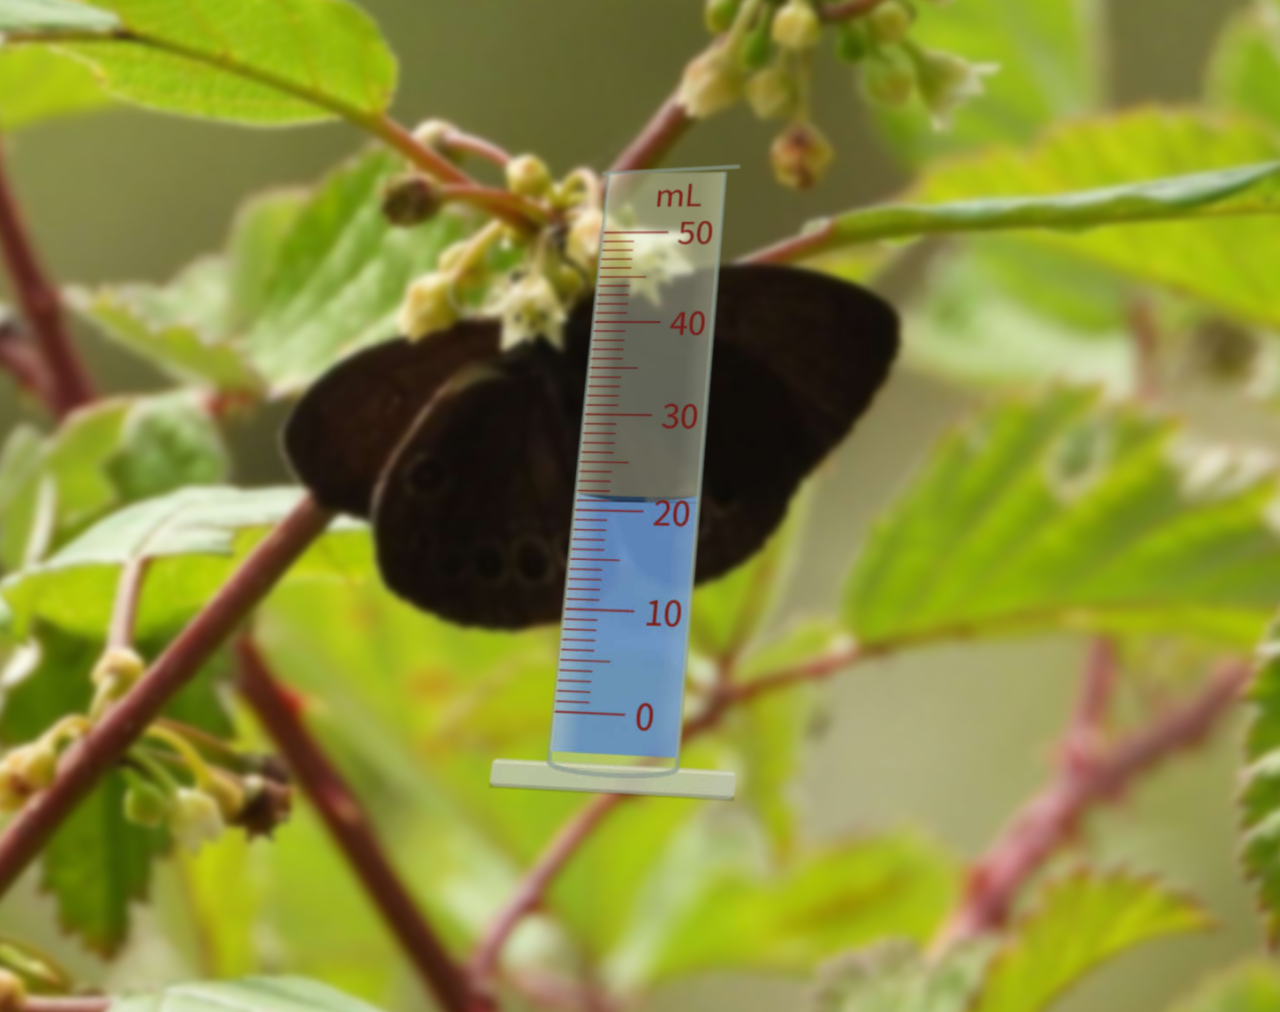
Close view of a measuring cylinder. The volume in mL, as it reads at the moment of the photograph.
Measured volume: 21 mL
